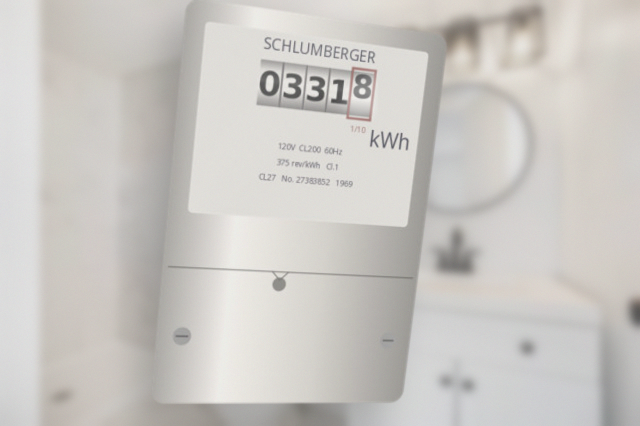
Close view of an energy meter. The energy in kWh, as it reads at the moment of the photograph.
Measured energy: 331.8 kWh
